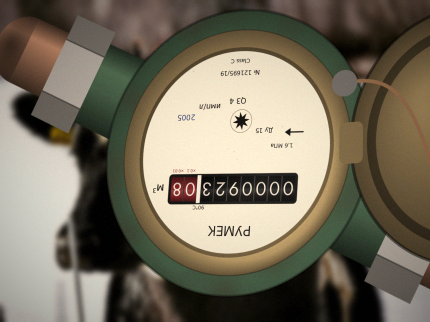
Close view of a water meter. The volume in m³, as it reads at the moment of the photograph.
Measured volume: 923.08 m³
